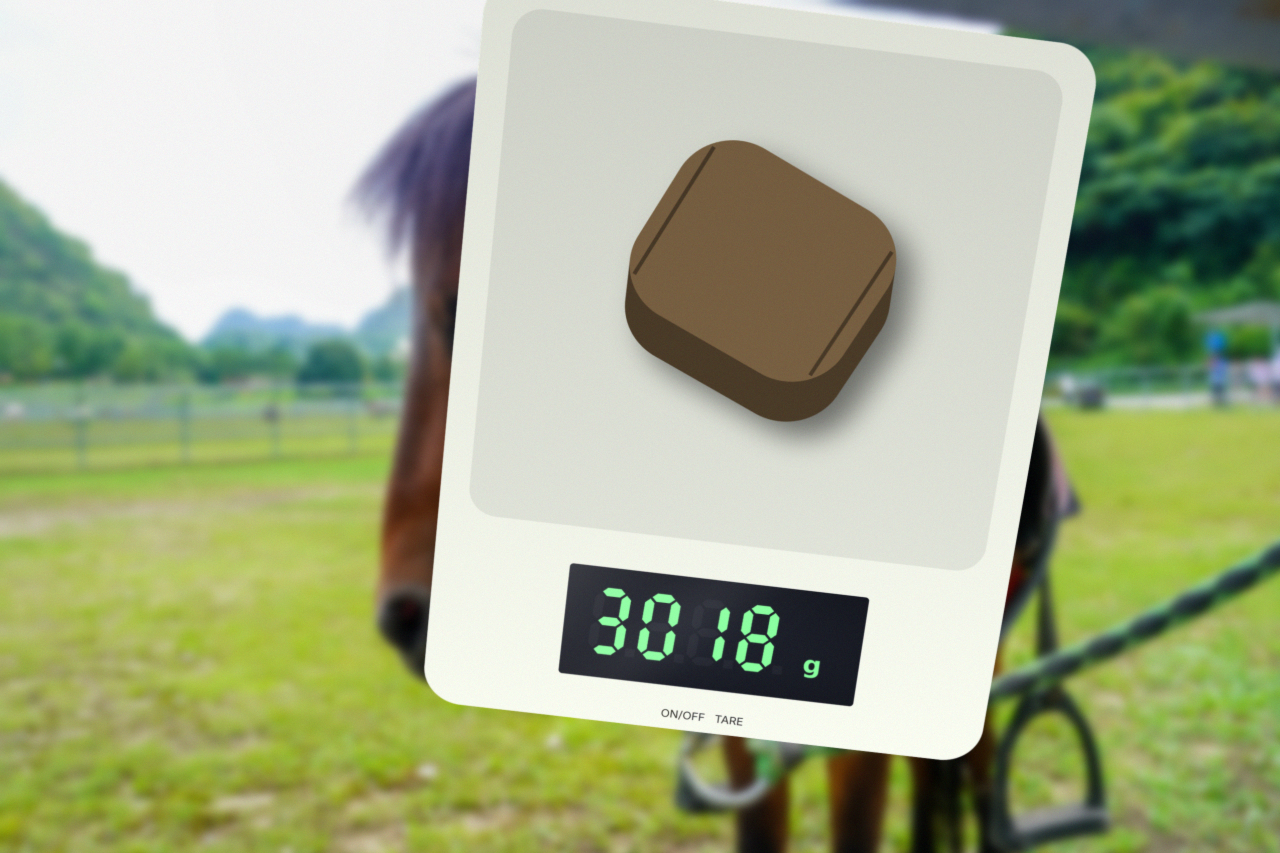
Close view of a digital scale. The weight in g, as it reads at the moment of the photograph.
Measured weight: 3018 g
